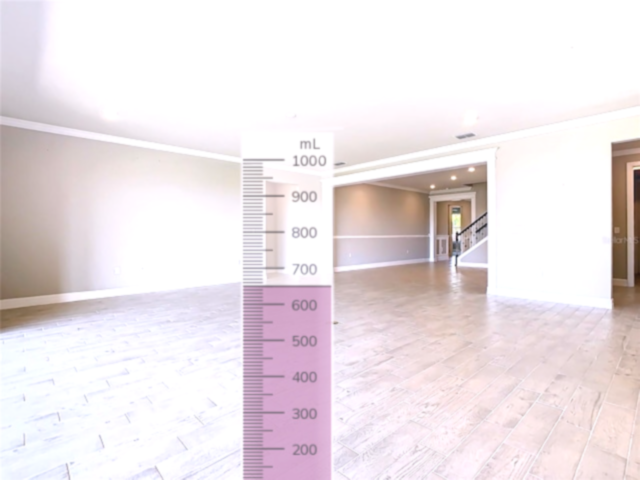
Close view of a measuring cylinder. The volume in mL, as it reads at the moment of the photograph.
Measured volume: 650 mL
